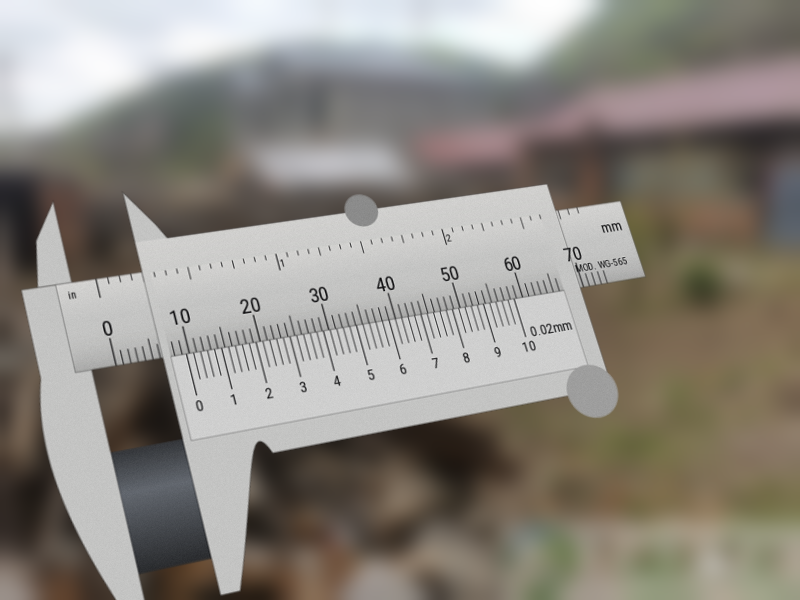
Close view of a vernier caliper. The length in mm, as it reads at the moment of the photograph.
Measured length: 9.6 mm
